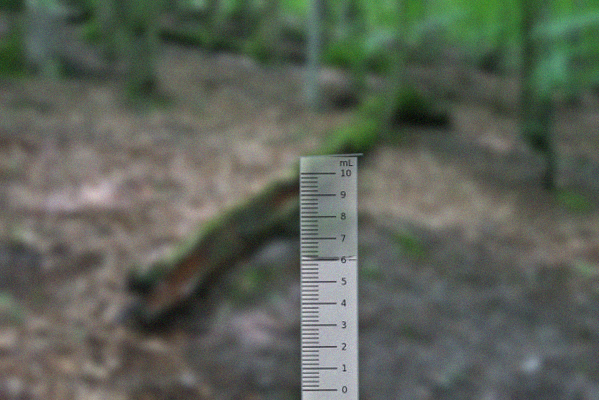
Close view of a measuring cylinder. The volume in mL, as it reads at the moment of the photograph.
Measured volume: 6 mL
